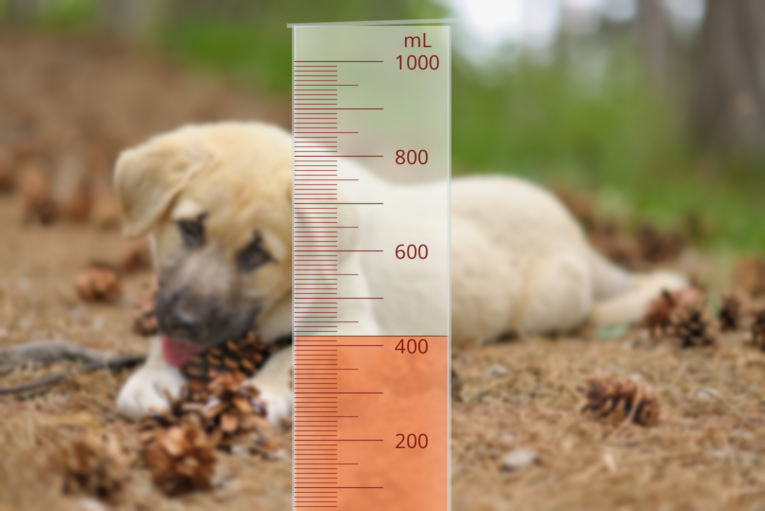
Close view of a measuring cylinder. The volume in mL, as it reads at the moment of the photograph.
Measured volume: 420 mL
